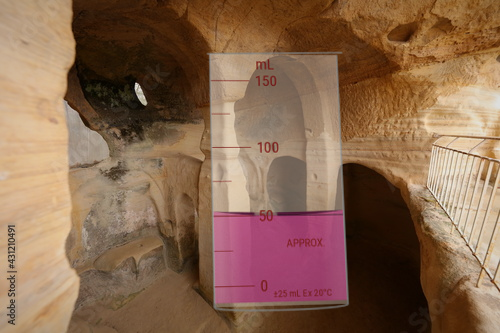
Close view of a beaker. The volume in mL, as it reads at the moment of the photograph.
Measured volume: 50 mL
